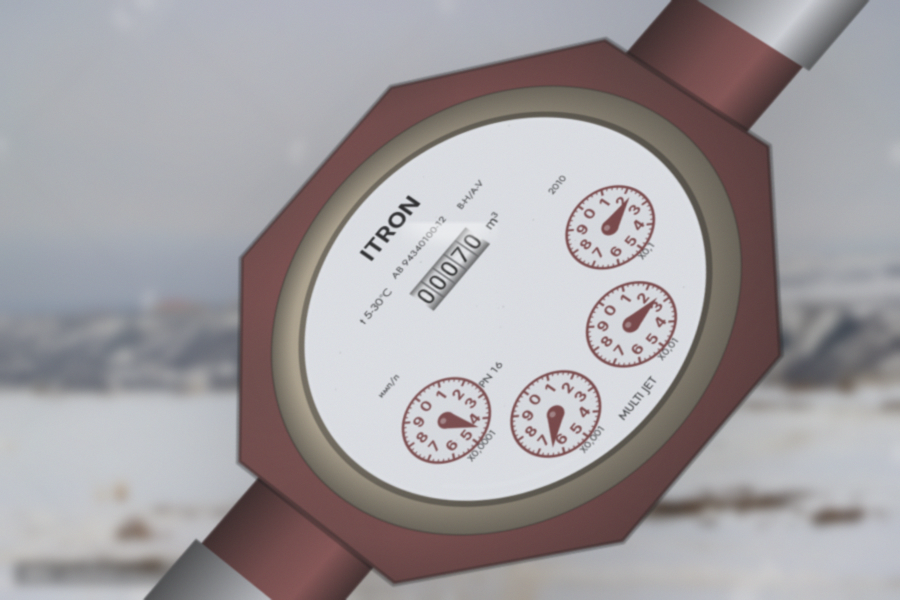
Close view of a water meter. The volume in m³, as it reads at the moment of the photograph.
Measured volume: 70.2264 m³
